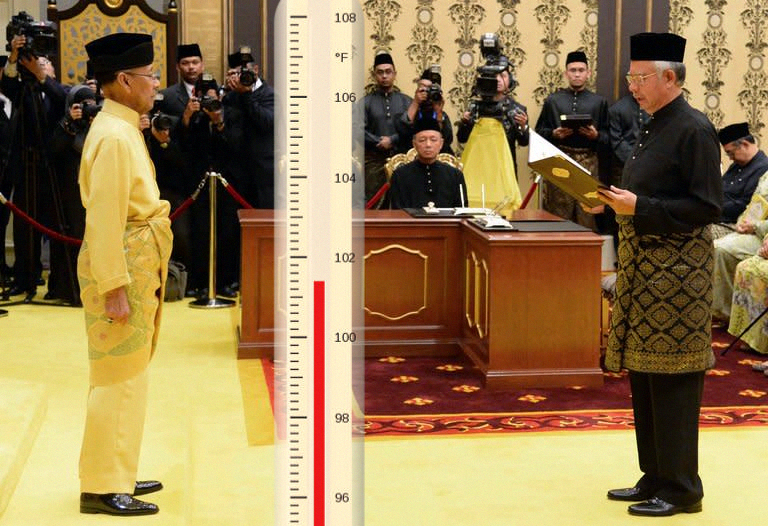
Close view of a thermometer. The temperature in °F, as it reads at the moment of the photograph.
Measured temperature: 101.4 °F
